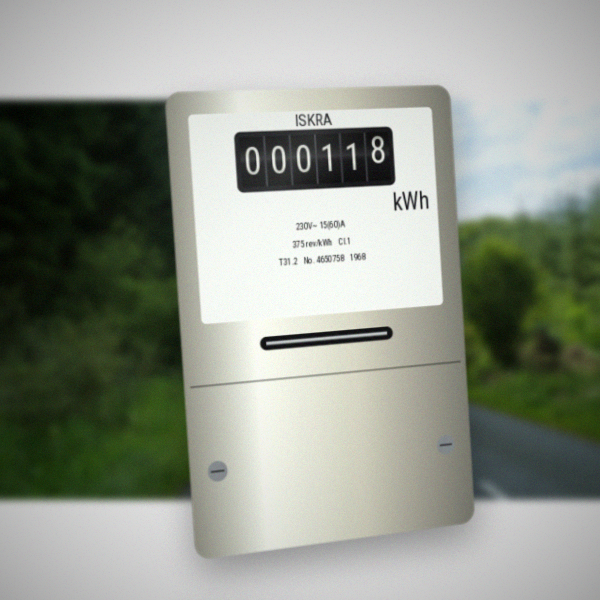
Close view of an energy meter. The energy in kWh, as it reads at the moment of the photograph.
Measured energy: 118 kWh
